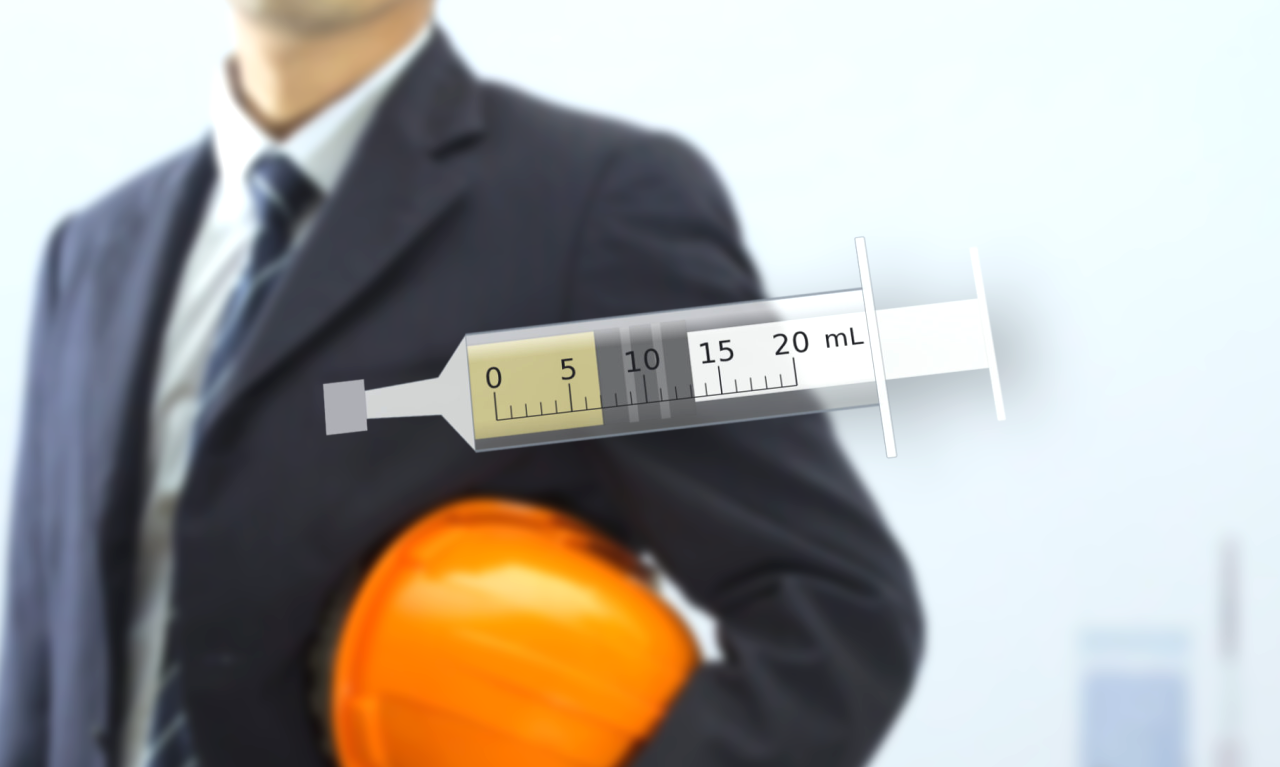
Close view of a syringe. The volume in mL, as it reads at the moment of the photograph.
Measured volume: 7 mL
